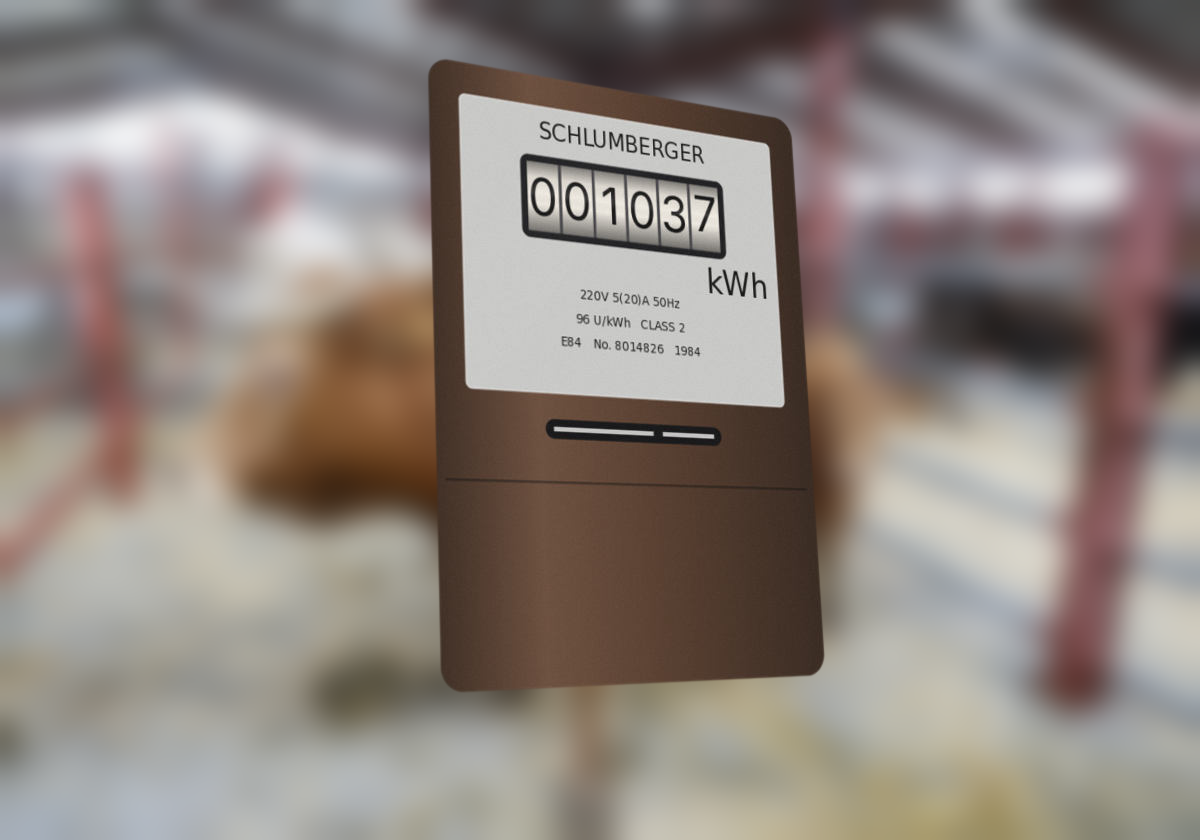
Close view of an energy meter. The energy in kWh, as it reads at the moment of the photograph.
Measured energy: 1037 kWh
